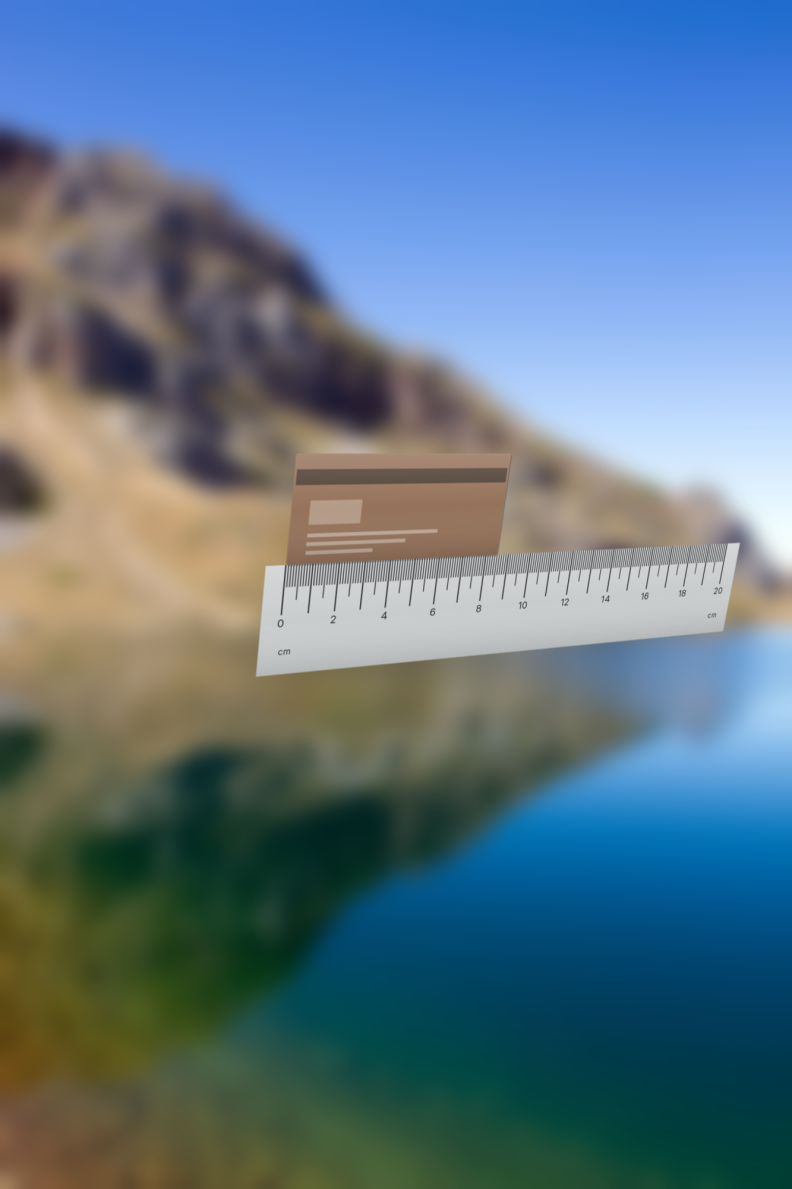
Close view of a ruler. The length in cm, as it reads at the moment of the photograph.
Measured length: 8.5 cm
